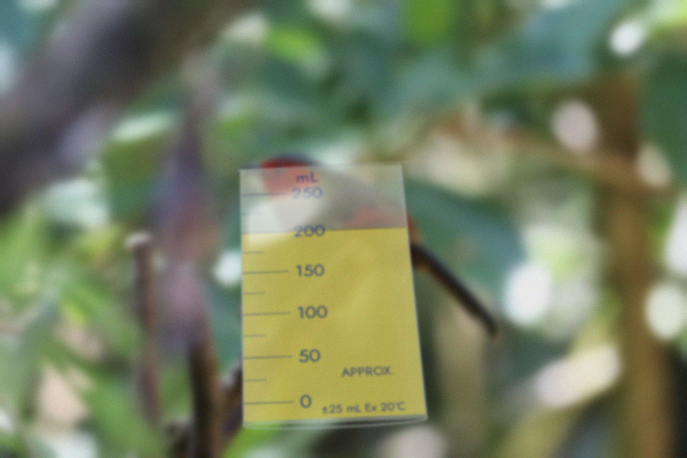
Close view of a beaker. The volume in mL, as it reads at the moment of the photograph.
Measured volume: 200 mL
